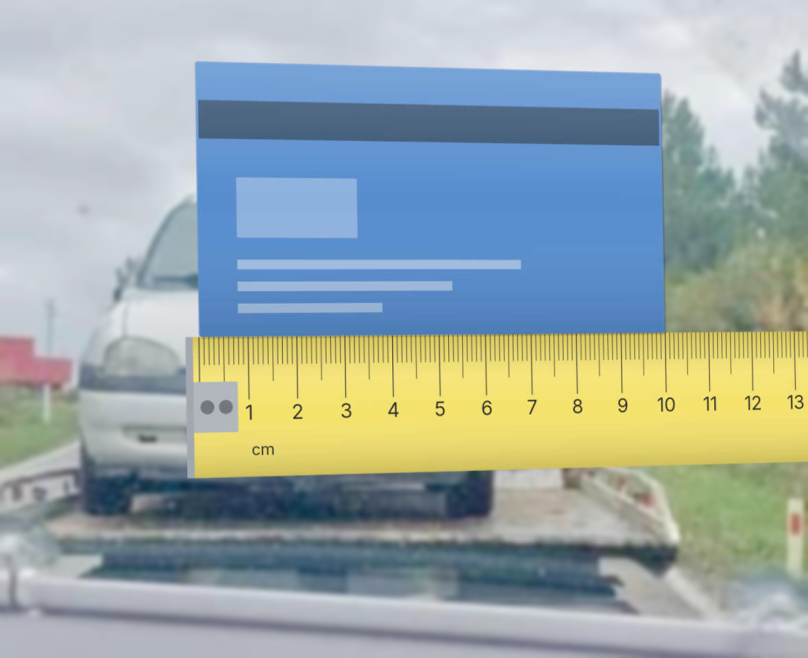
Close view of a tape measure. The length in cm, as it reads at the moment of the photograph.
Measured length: 10 cm
